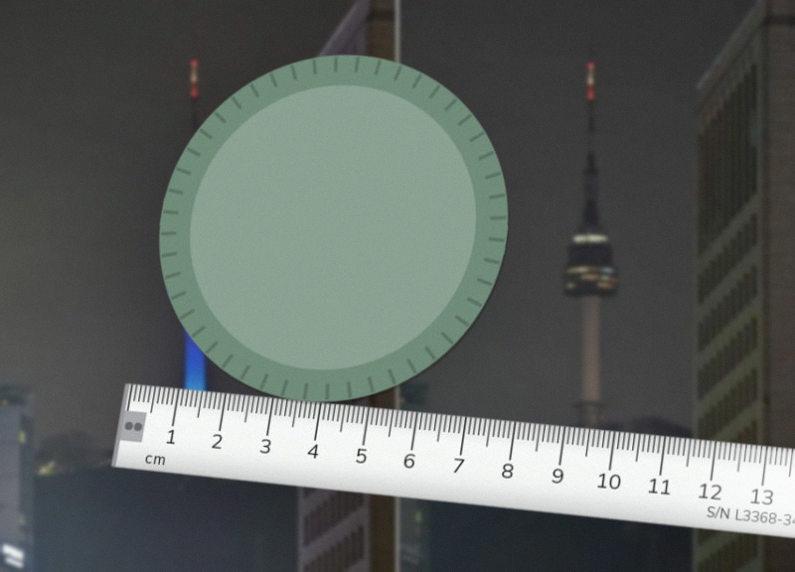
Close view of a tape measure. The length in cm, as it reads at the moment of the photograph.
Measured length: 7.3 cm
